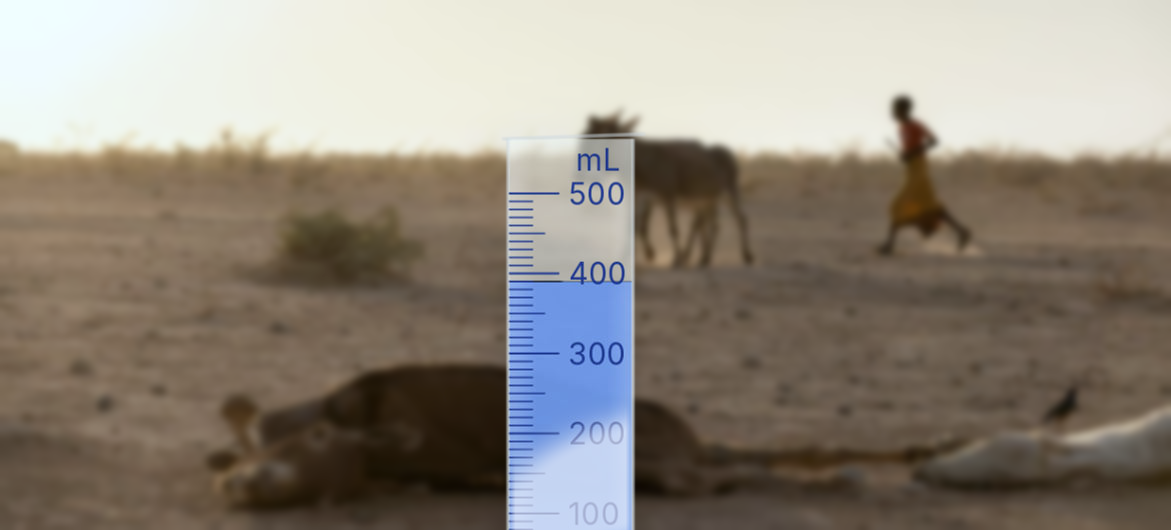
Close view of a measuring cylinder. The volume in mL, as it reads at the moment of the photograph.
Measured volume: 390 mL
